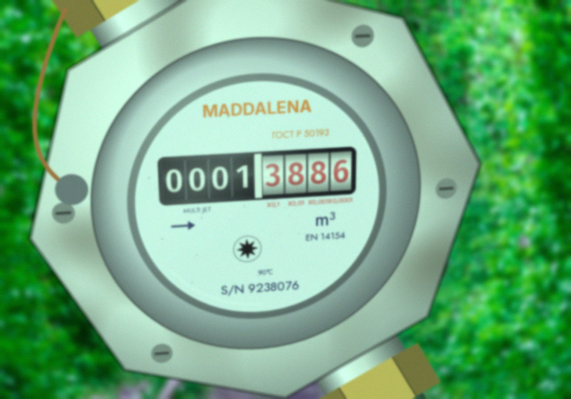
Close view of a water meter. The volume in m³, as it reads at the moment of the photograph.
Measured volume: 1.3886 m³
